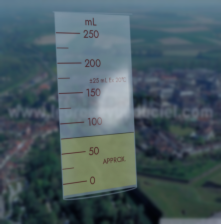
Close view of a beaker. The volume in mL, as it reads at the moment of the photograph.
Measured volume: 75 mL
